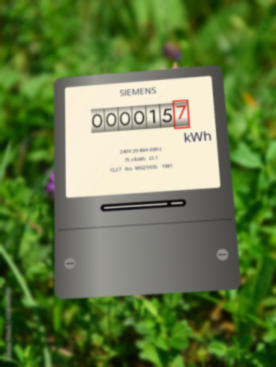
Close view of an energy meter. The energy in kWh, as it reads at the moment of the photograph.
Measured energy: 15.7 kWh
